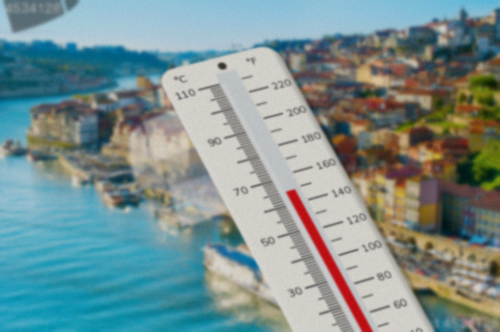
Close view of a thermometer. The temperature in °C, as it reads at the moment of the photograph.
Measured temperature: 65 °C
